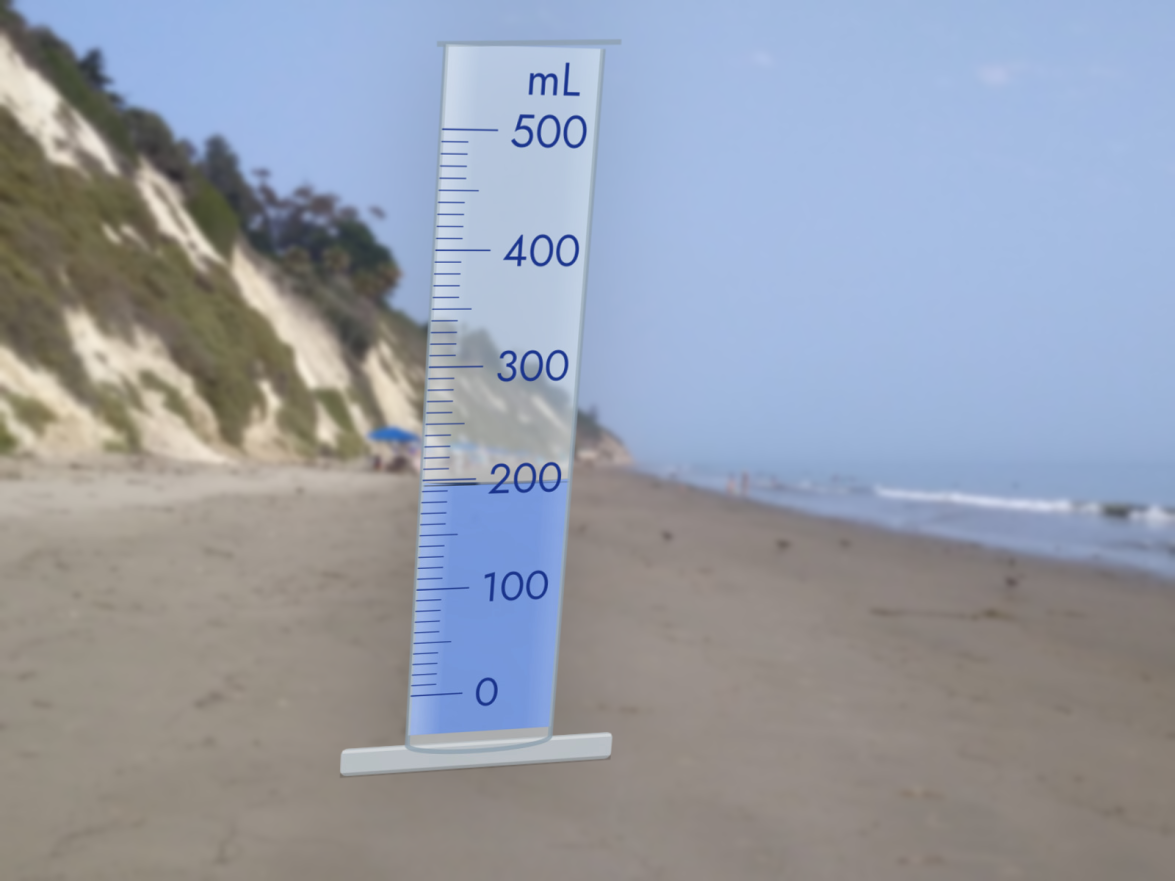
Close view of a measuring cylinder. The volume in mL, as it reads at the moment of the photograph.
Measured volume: 195 mL
